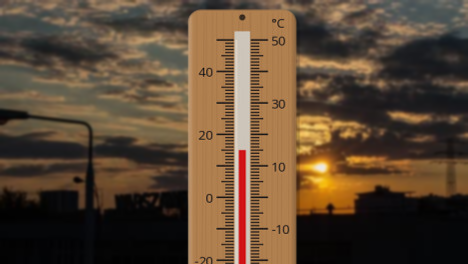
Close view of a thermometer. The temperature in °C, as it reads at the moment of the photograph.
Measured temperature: 15 °C
